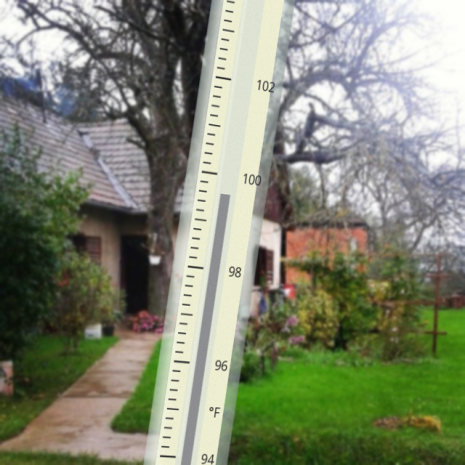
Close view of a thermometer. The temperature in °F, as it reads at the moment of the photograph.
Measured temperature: 99.6 °F
